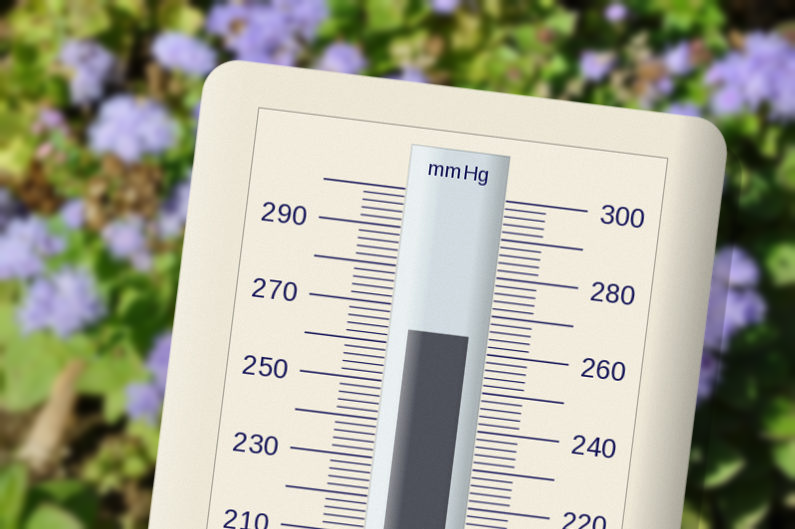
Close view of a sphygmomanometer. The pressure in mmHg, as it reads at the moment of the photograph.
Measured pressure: 264 mmHg
